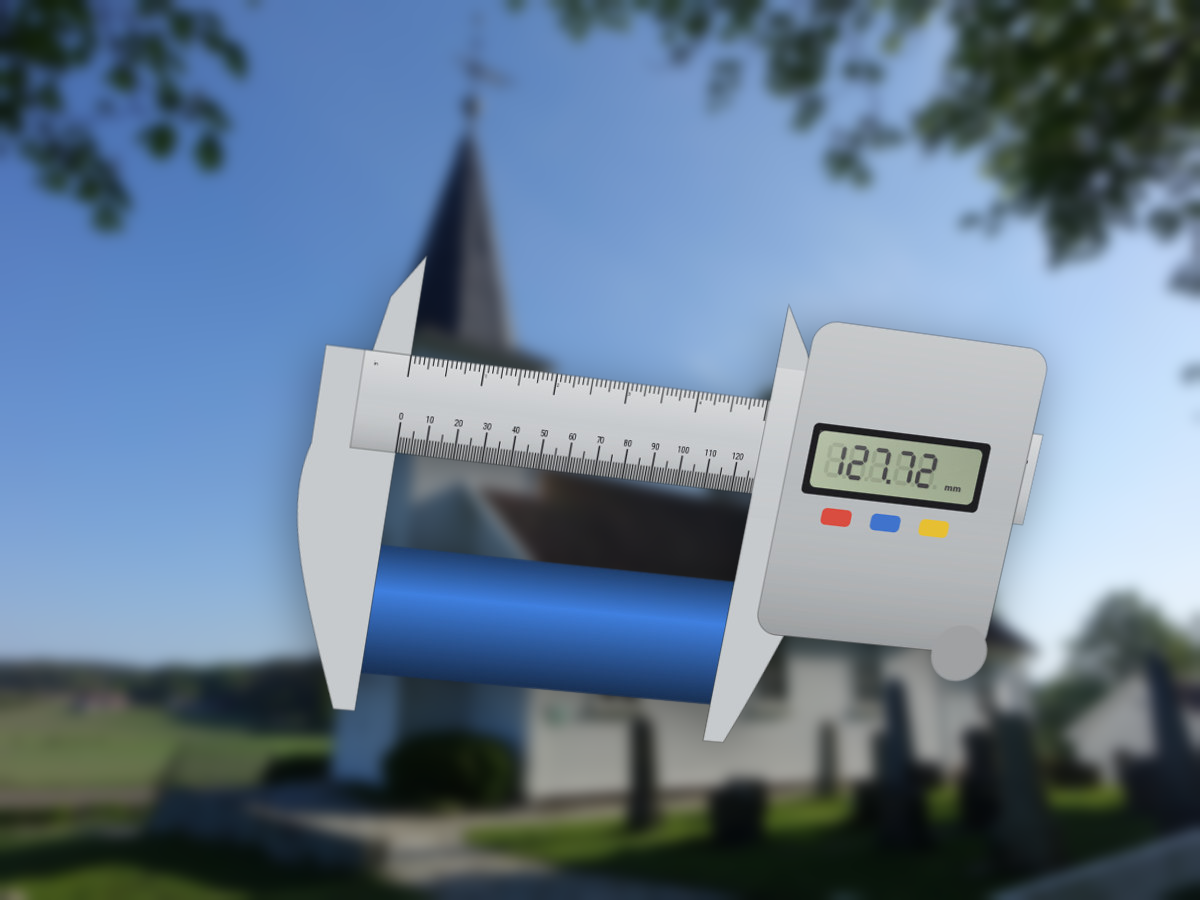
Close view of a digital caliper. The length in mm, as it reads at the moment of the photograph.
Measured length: 127.72 mm
